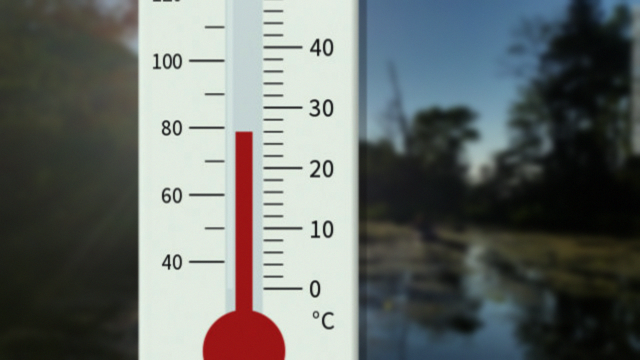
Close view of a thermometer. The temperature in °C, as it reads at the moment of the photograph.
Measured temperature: 26 °C
